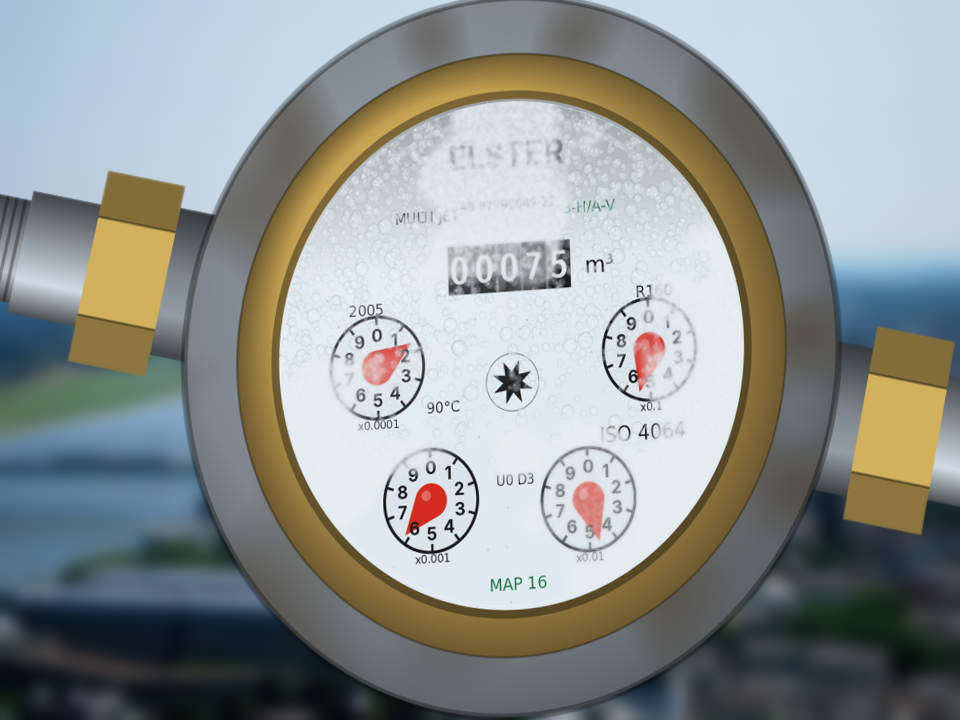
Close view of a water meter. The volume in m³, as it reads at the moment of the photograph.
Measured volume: 75.5461 m³
